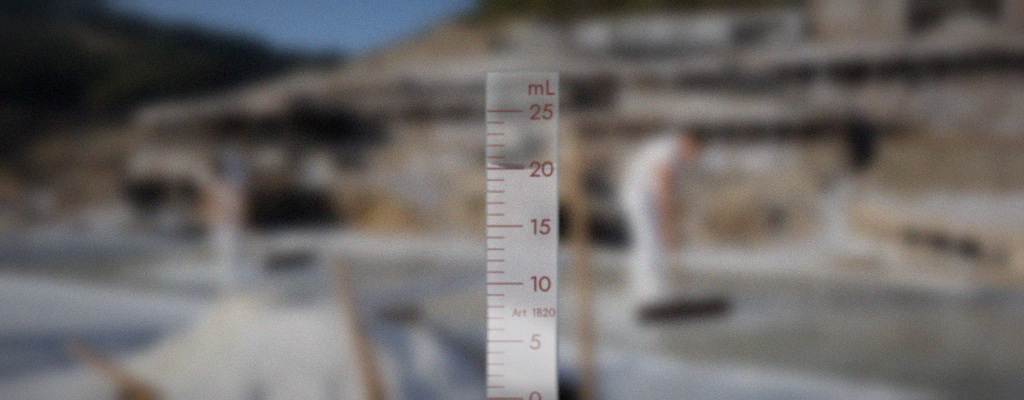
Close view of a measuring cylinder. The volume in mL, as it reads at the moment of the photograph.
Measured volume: 20 mL
